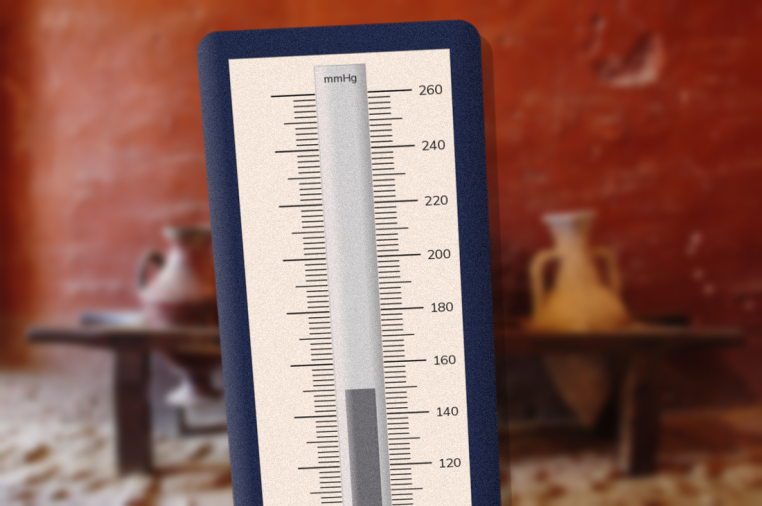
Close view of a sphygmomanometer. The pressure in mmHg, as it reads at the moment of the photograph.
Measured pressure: 150 mmHg
